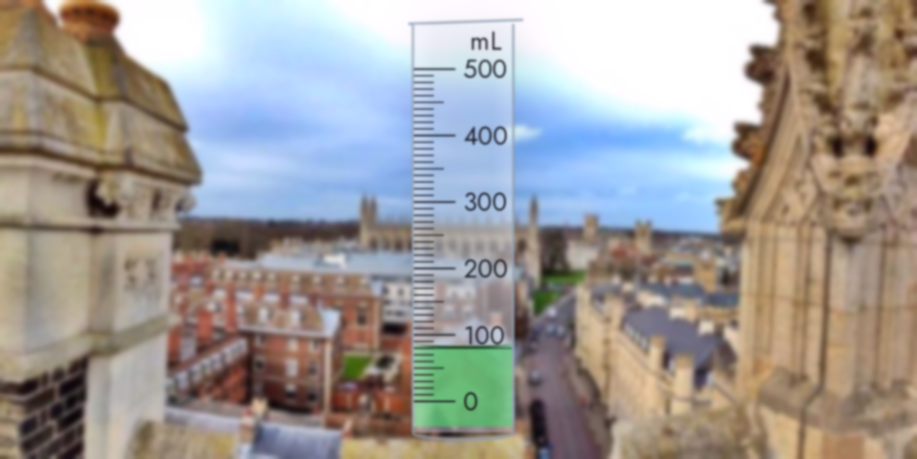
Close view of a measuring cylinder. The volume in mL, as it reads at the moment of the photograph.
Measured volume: 80 mL
